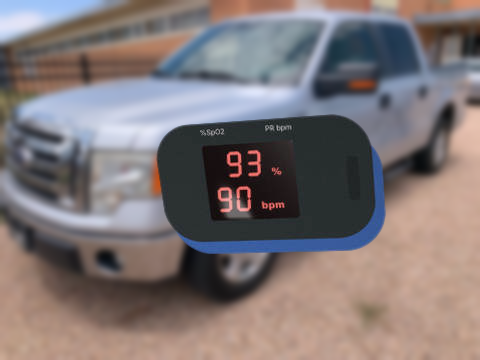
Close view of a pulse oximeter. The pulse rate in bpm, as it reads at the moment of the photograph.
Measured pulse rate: 90 bpm
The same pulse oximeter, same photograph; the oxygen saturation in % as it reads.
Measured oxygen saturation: 93 %
